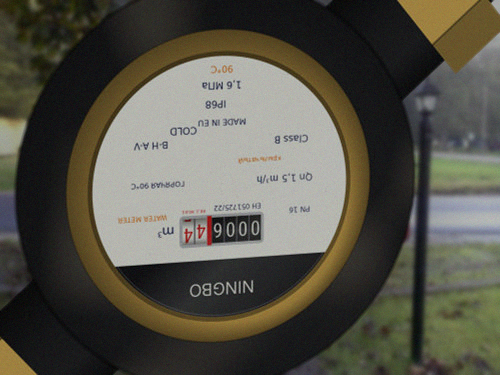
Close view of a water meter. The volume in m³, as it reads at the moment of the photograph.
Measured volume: 6.44 m³
